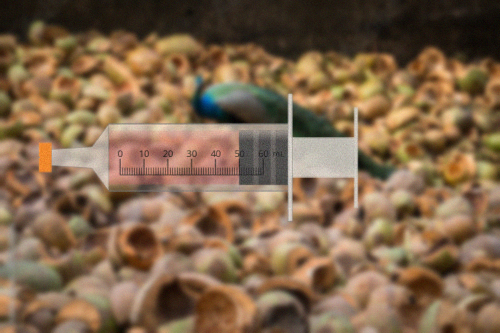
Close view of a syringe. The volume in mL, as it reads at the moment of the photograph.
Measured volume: 50 mL
